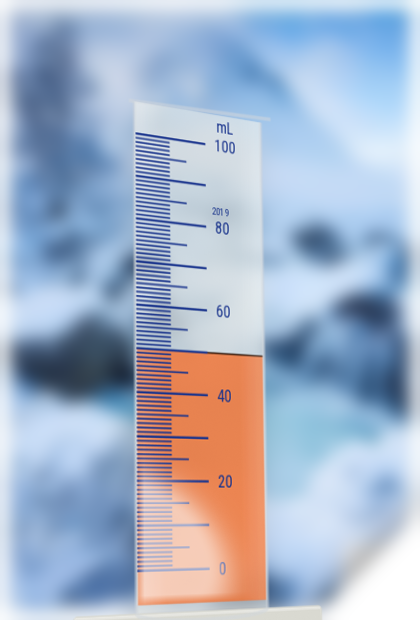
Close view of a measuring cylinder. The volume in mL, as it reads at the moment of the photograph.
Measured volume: 50 mL
